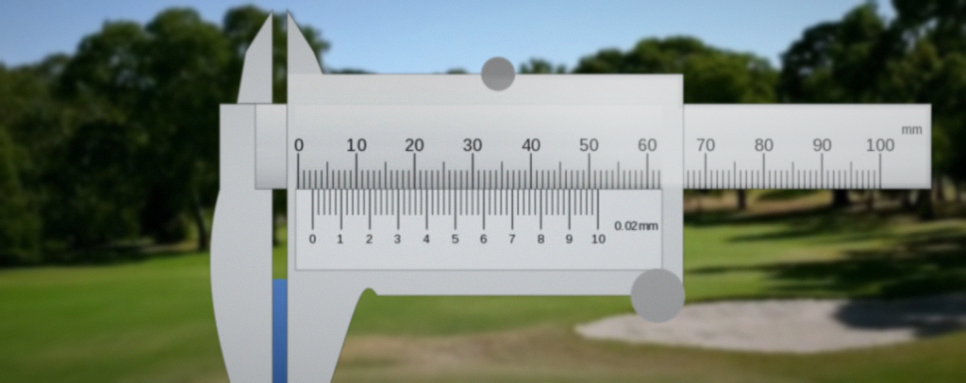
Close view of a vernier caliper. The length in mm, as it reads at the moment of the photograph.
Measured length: 2.5 mm
